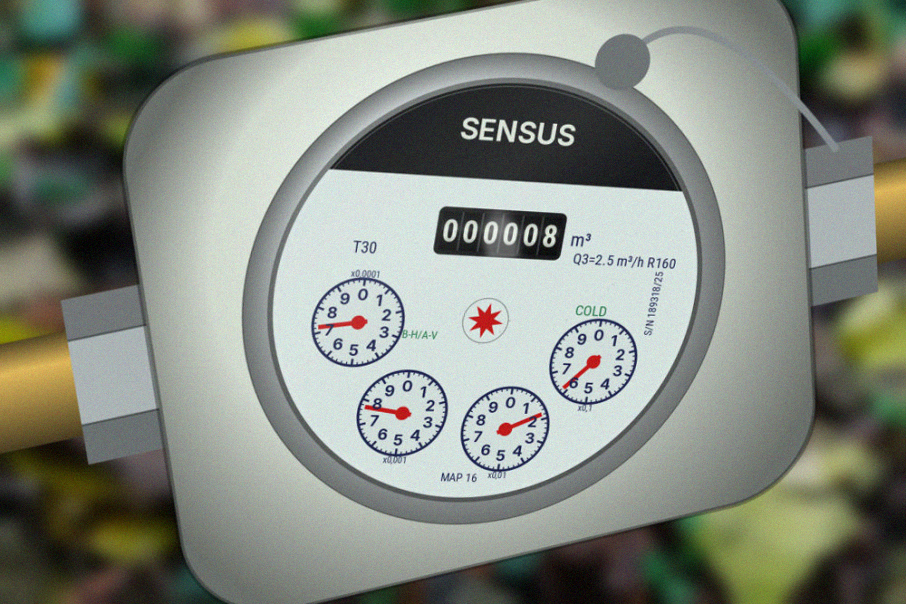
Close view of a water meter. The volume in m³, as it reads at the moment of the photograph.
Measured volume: 8.6177 m³
